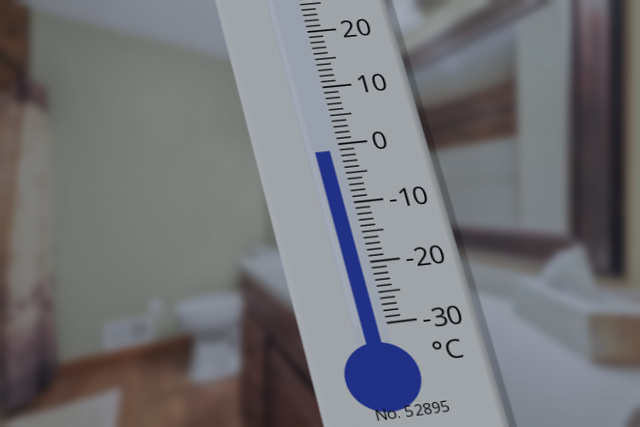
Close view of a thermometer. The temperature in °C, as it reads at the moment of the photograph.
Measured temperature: -1 °C
